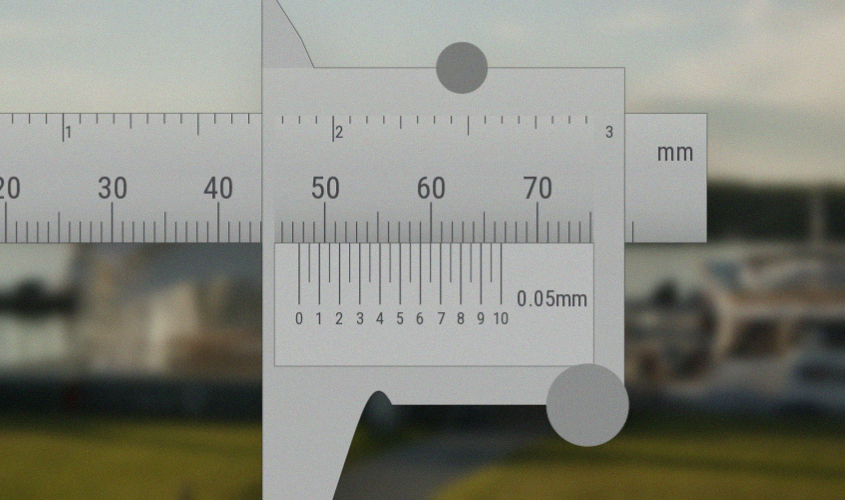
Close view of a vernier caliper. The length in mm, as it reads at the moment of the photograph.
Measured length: 47.6 mm
